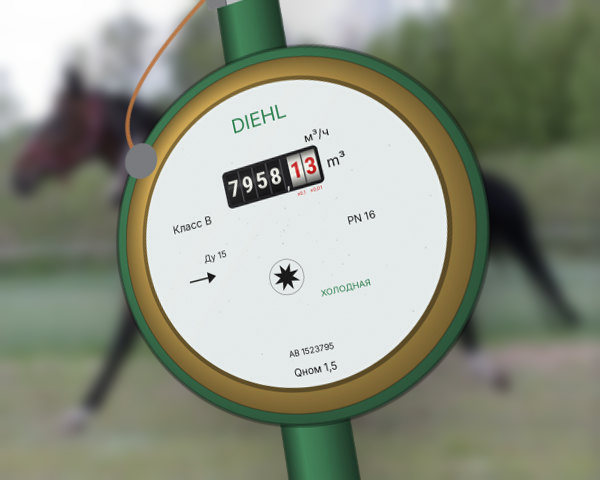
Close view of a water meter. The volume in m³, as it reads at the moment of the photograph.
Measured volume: 7958.13 m³
